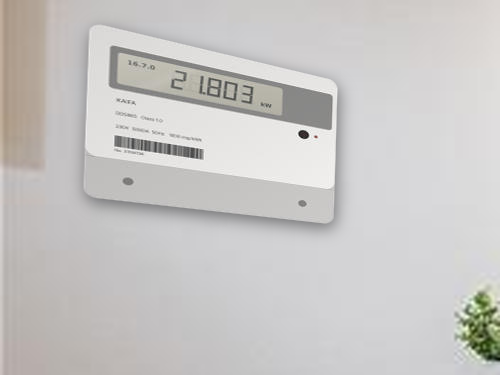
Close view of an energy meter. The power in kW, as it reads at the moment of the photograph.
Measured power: 21.803 kW
